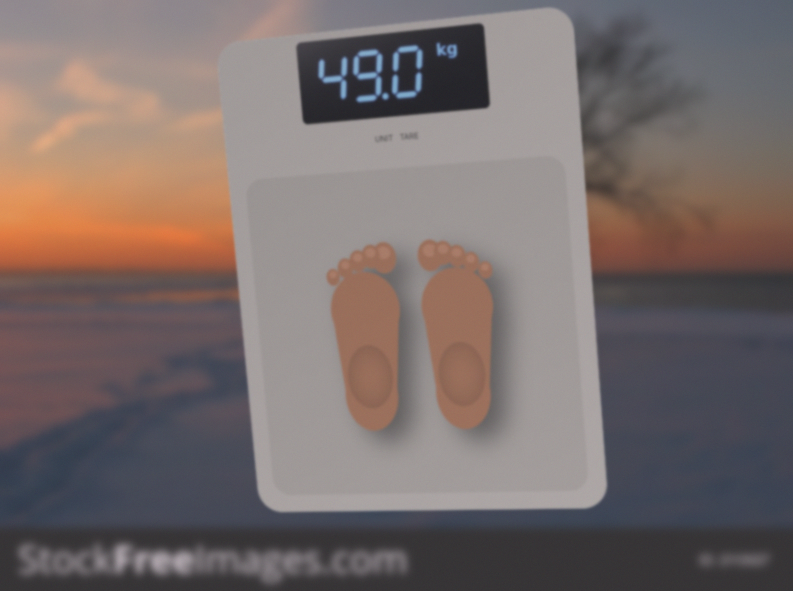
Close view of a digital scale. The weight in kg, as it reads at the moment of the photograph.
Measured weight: 49.0 kg
